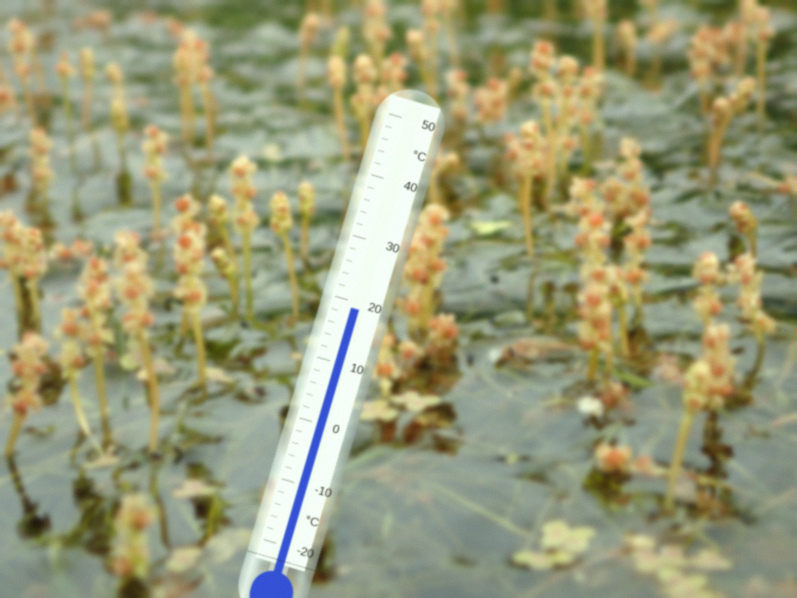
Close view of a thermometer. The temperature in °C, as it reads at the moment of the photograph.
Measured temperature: 19 °C
